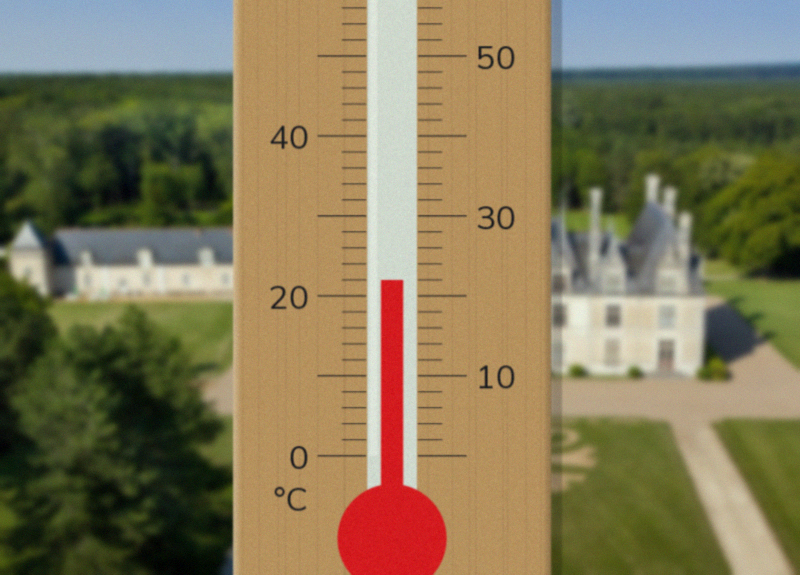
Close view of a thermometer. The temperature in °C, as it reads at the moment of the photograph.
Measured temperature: 22 °C
